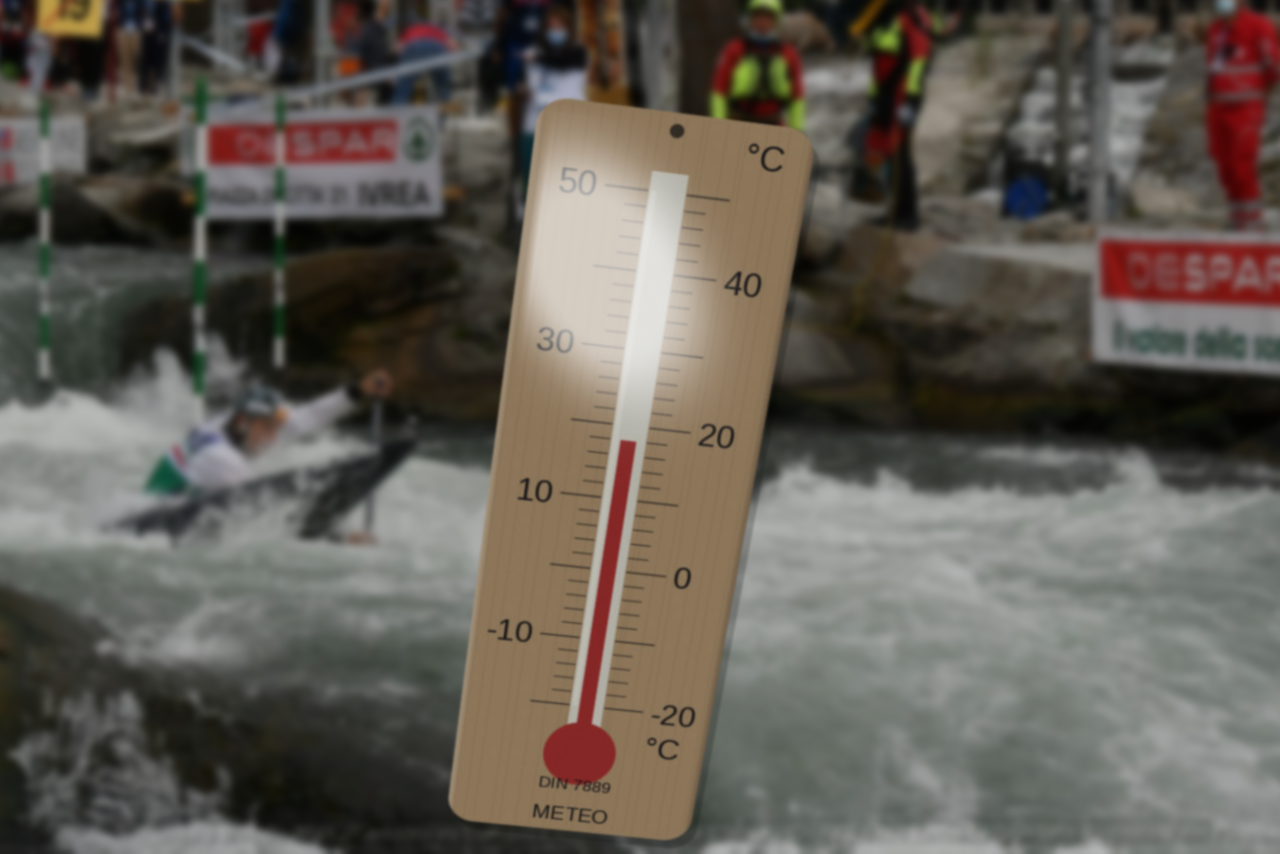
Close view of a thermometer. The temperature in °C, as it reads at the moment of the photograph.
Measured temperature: 18 °C
